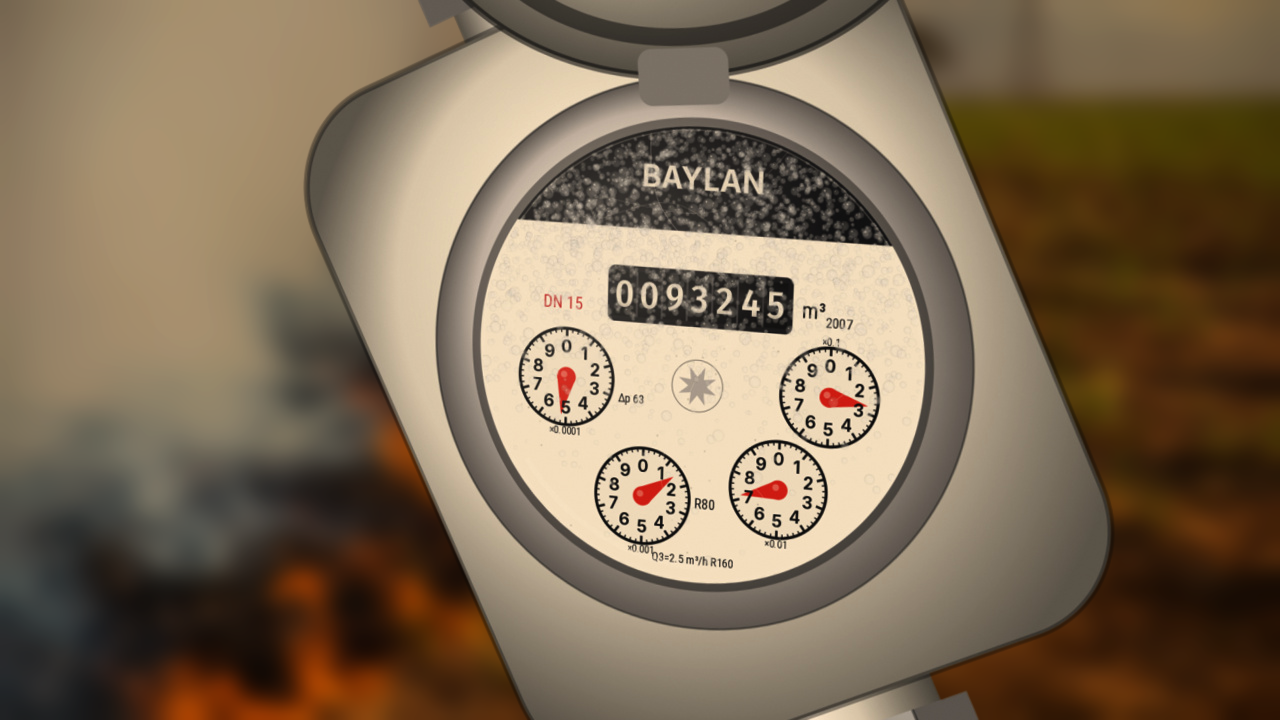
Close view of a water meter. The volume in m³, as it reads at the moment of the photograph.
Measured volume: 93245.2715 m³
